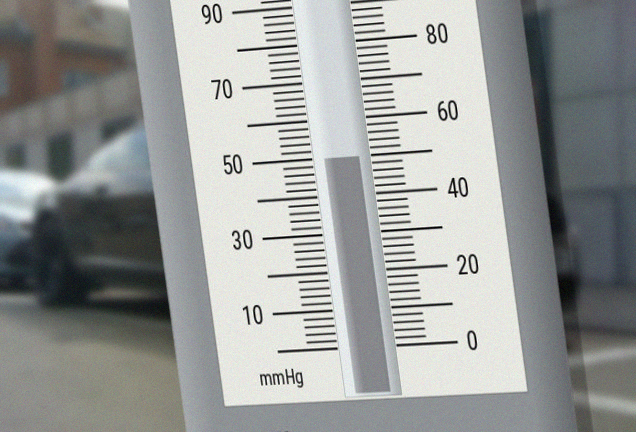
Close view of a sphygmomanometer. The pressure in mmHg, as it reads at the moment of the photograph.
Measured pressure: 50 mmHg
